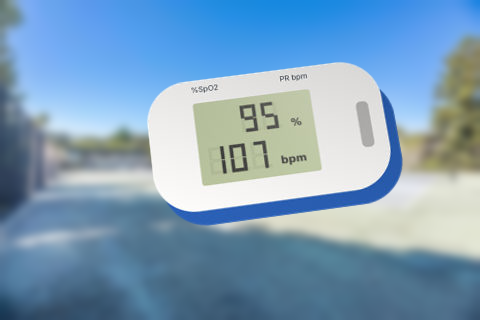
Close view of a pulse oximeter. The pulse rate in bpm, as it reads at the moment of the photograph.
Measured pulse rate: 107 bpm
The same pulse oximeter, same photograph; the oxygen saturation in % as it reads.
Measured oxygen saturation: 95 %
